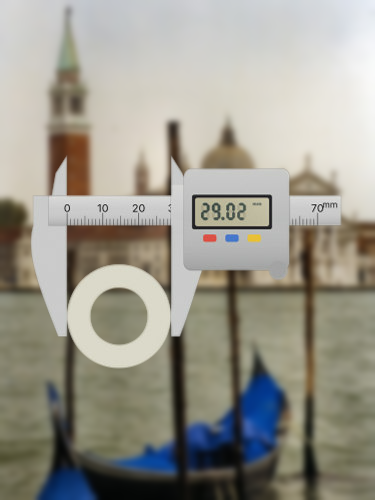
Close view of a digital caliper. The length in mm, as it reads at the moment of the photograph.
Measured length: 29.02 mm
